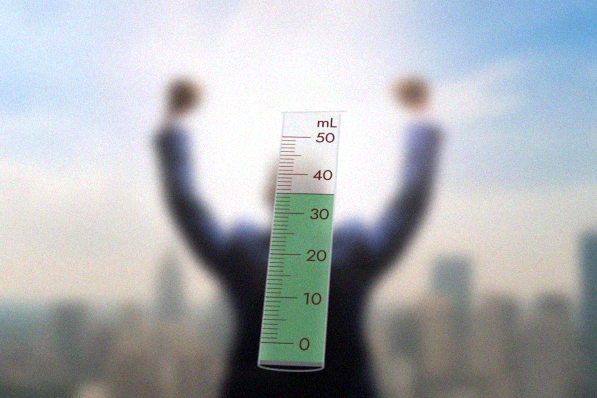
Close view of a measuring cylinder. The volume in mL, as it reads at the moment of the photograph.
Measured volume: 35 mL
